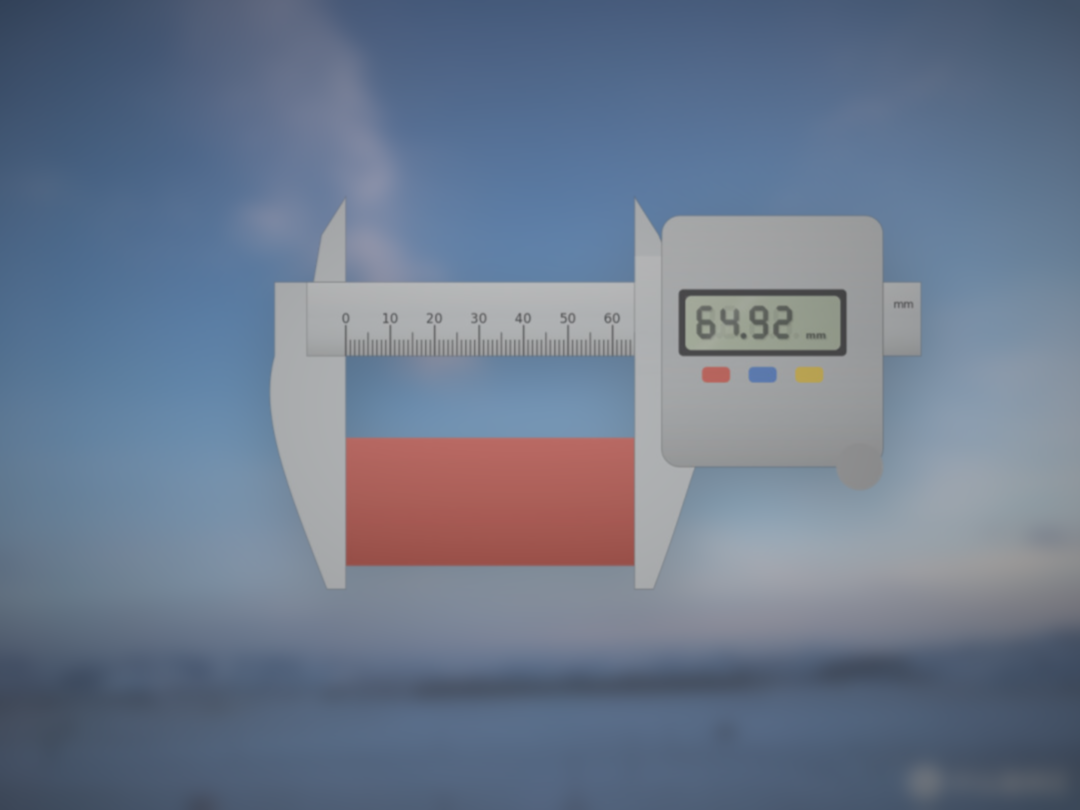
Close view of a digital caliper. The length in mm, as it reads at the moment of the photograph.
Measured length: 64.92 mm
